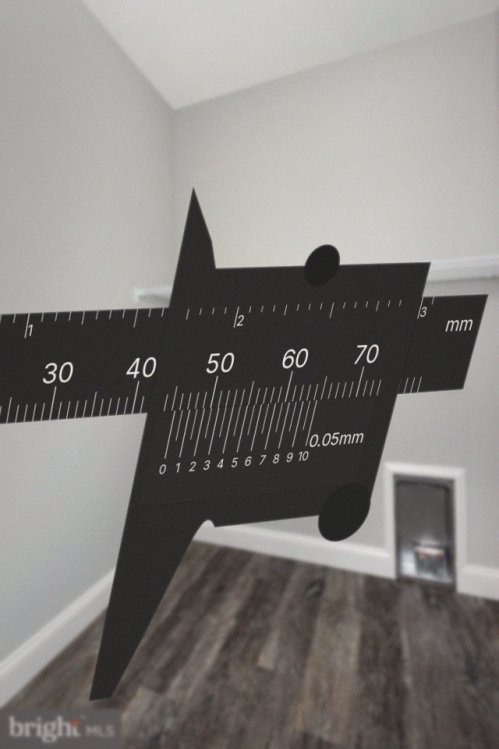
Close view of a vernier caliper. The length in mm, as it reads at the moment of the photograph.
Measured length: 45.4 mm
